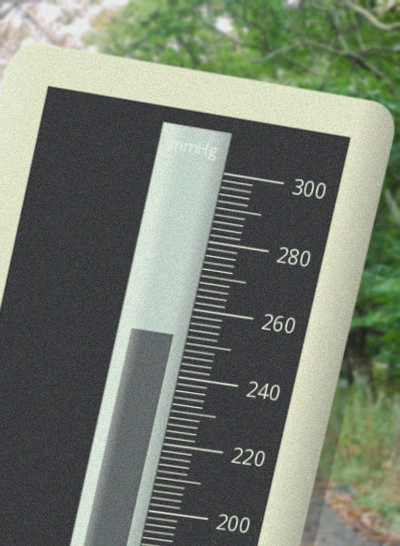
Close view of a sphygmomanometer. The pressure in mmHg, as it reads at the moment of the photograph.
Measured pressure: 252 mmHg
